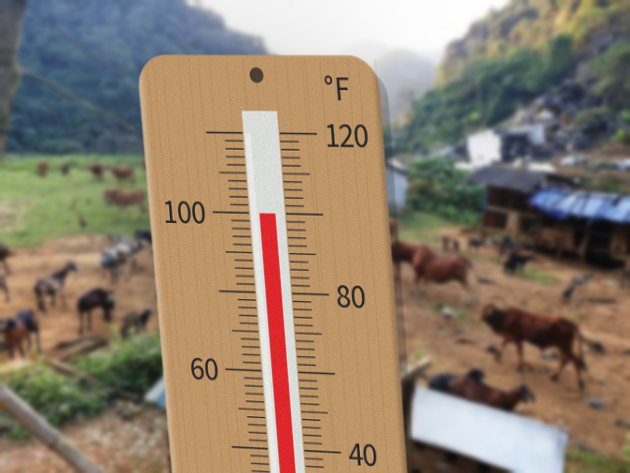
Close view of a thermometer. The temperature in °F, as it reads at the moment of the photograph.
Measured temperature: 100 °F
